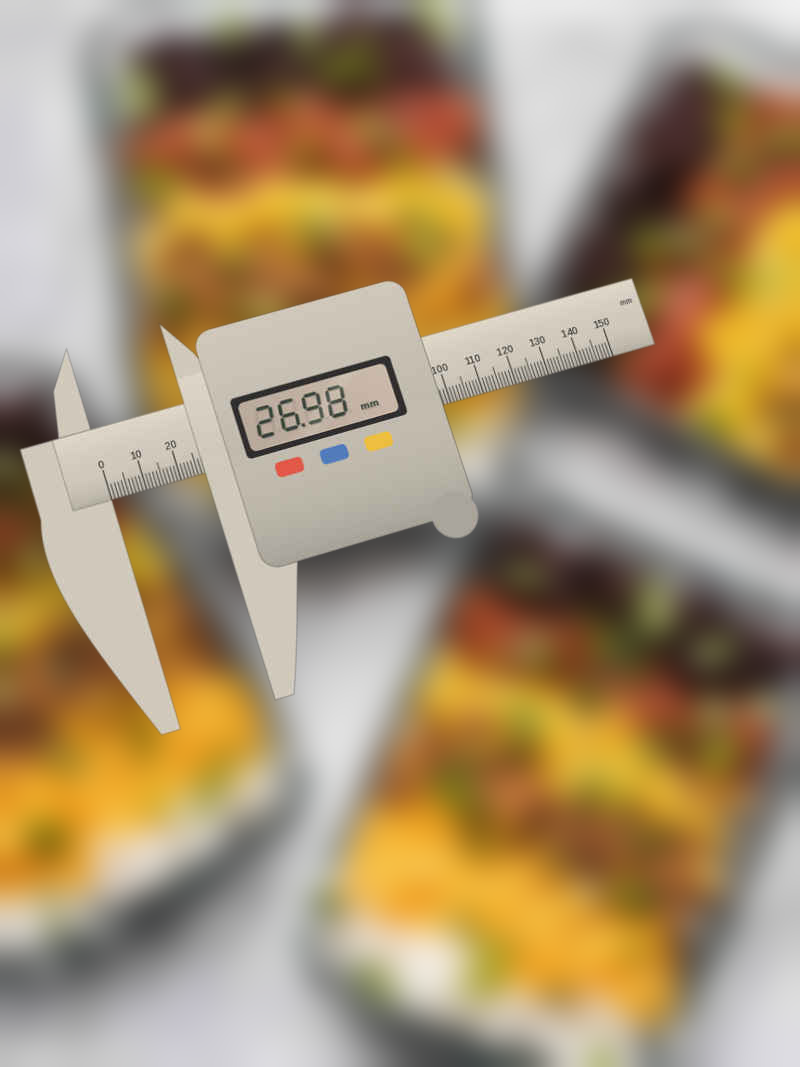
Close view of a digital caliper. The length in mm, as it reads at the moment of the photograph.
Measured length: 26.98 mm
